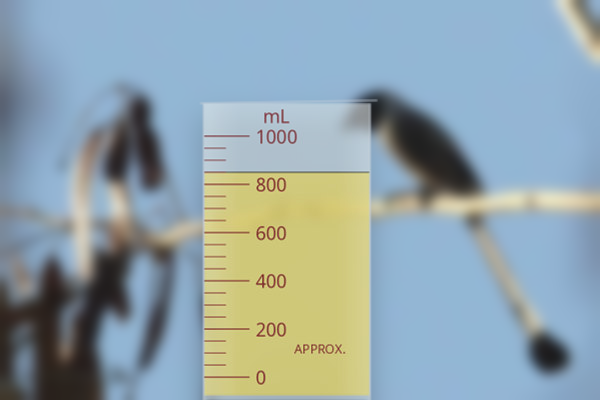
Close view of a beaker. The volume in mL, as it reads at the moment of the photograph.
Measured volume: 850 mL
